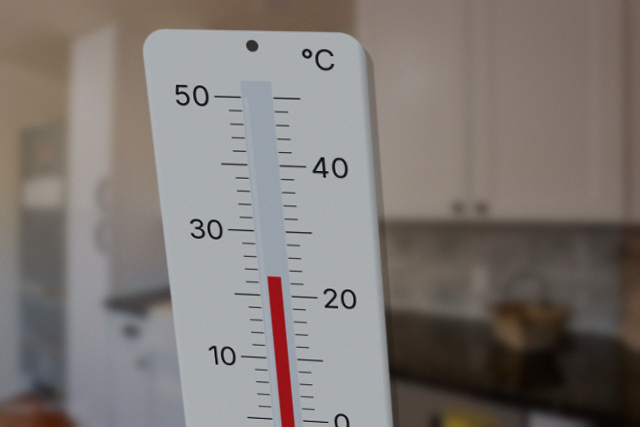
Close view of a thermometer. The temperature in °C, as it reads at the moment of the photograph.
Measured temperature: 23 °C
